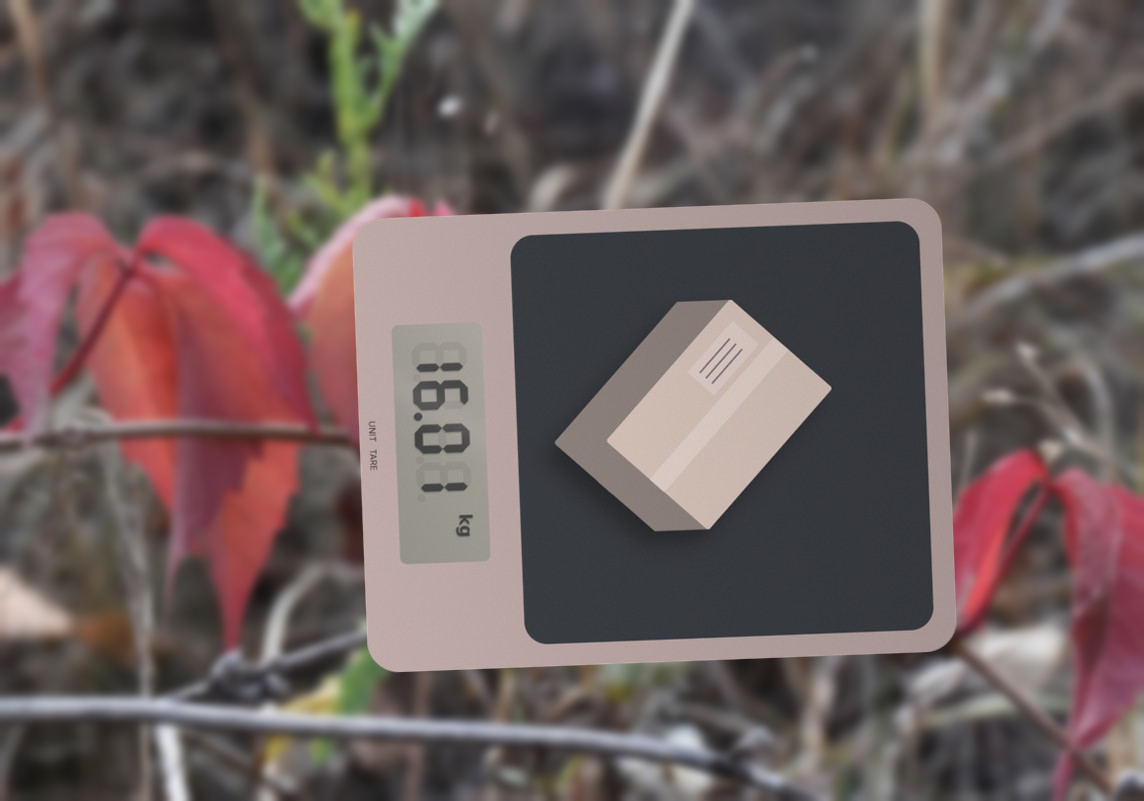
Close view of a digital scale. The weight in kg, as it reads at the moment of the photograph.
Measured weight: 16.01 kg
